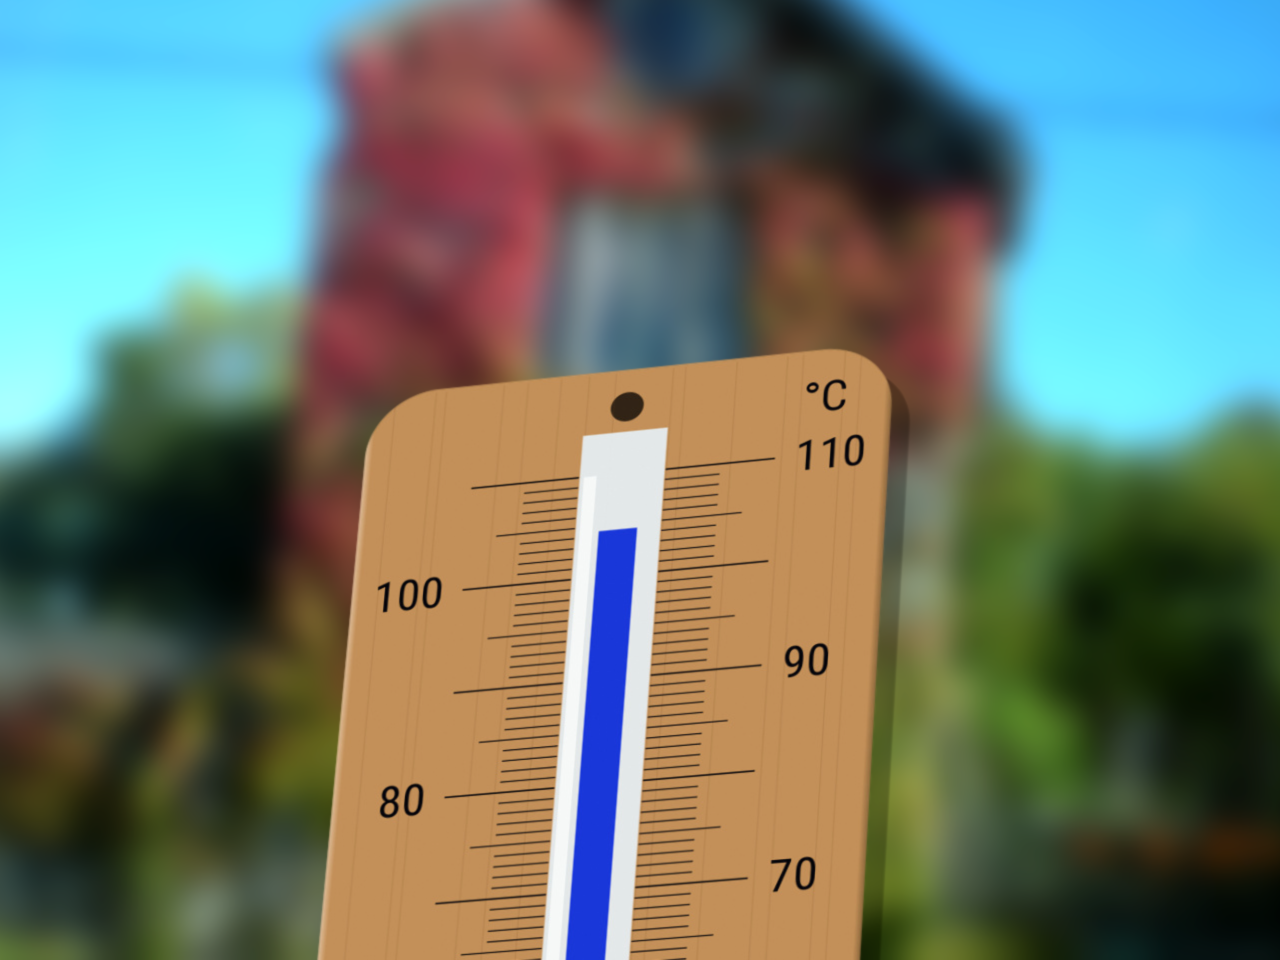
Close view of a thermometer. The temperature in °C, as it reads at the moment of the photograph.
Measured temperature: 104.5 °C
